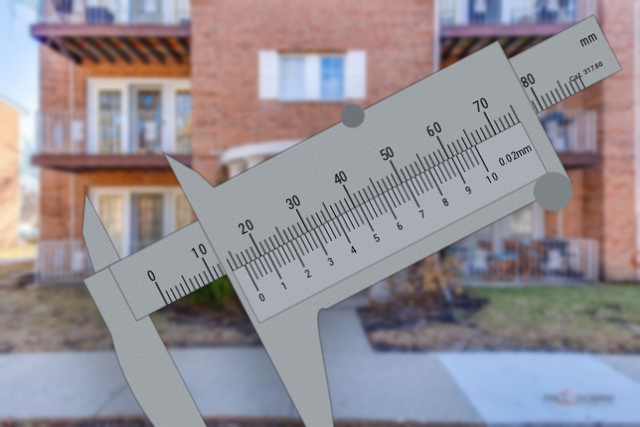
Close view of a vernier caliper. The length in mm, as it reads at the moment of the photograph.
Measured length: 16.5 mm
